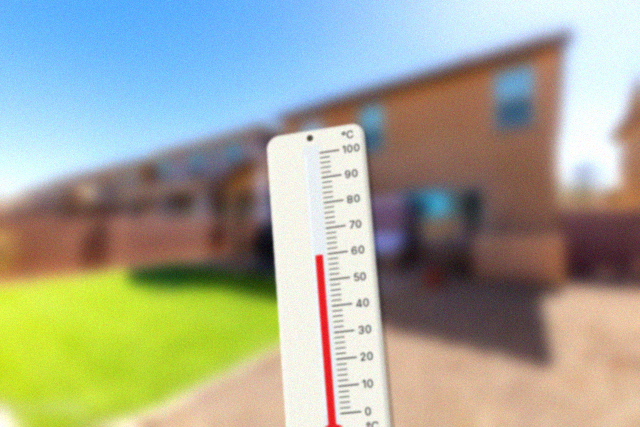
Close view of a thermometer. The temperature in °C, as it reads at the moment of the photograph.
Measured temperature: 60 °C
